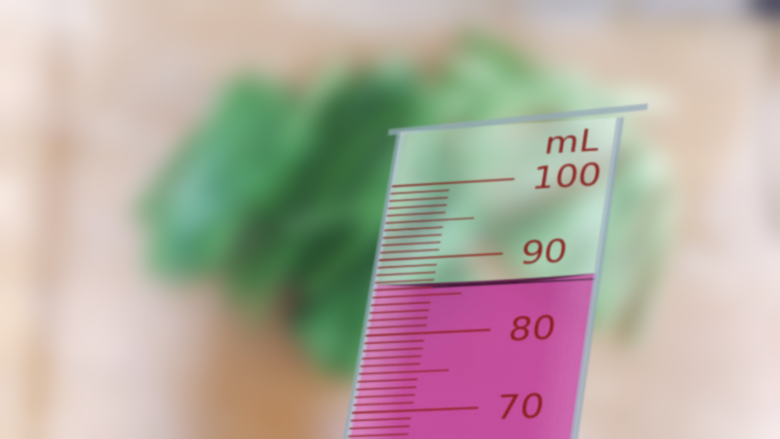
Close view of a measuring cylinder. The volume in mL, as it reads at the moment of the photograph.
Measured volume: 86 mL
